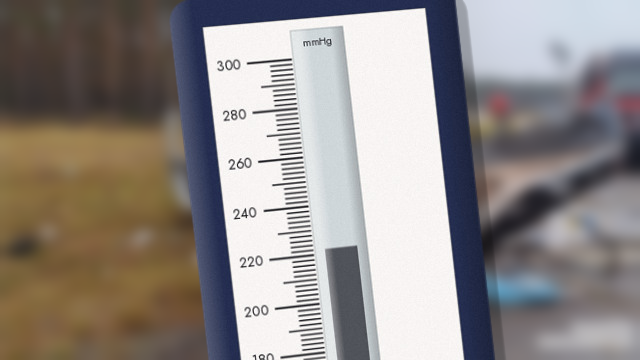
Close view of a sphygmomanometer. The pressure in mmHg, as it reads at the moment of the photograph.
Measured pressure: 222 mmHg
